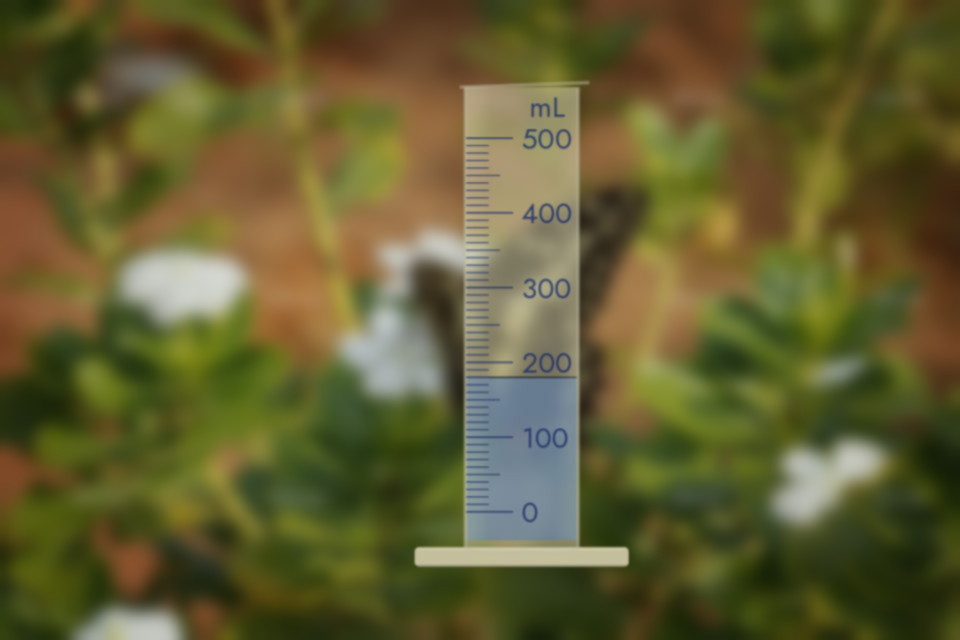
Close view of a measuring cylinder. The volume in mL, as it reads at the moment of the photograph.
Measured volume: 180 mL
